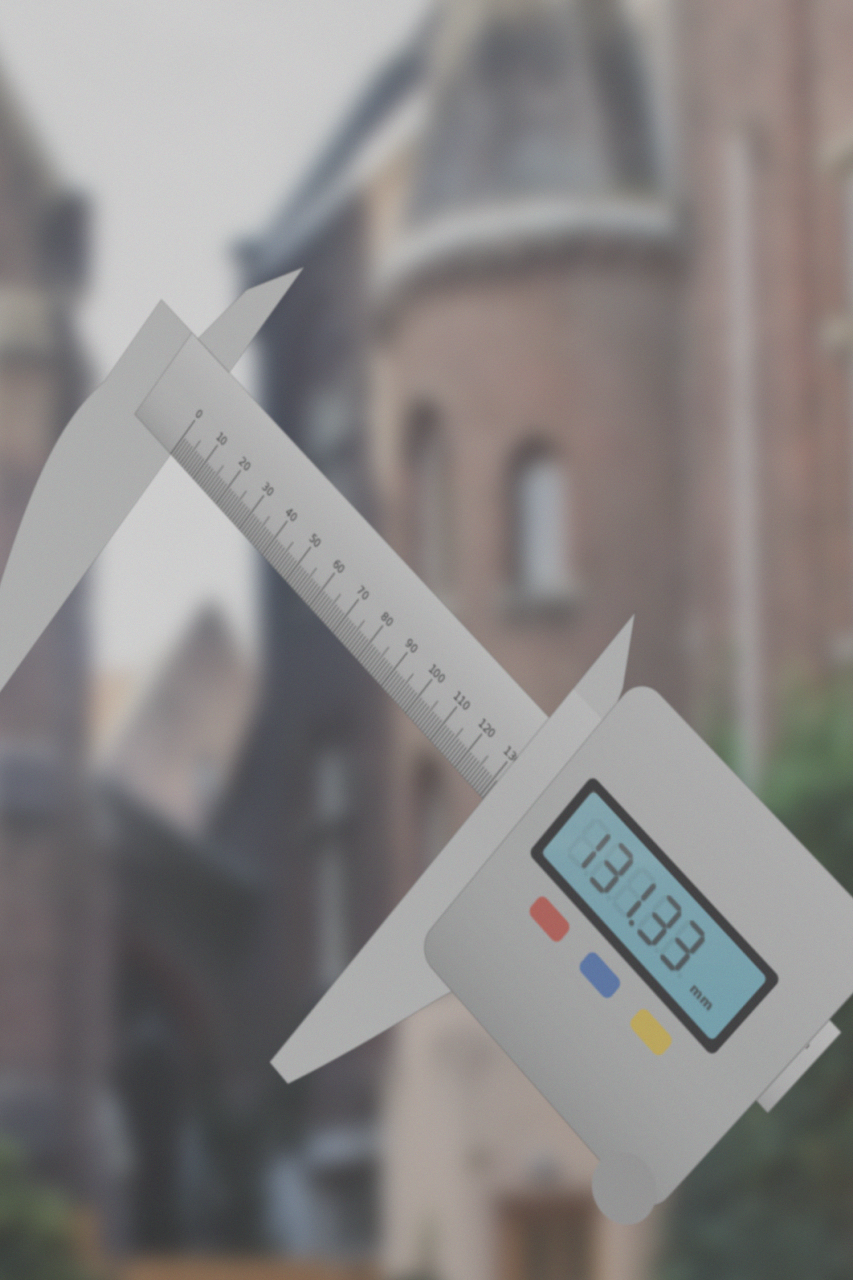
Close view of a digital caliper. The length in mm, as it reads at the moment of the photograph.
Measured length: 131.33 mm
